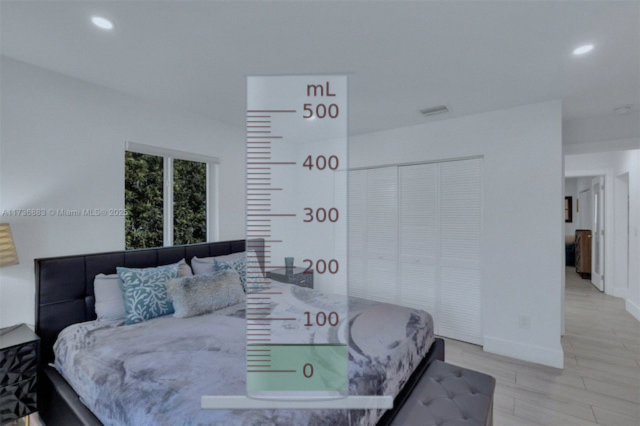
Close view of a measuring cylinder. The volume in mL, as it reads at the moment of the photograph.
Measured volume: 50 mL
